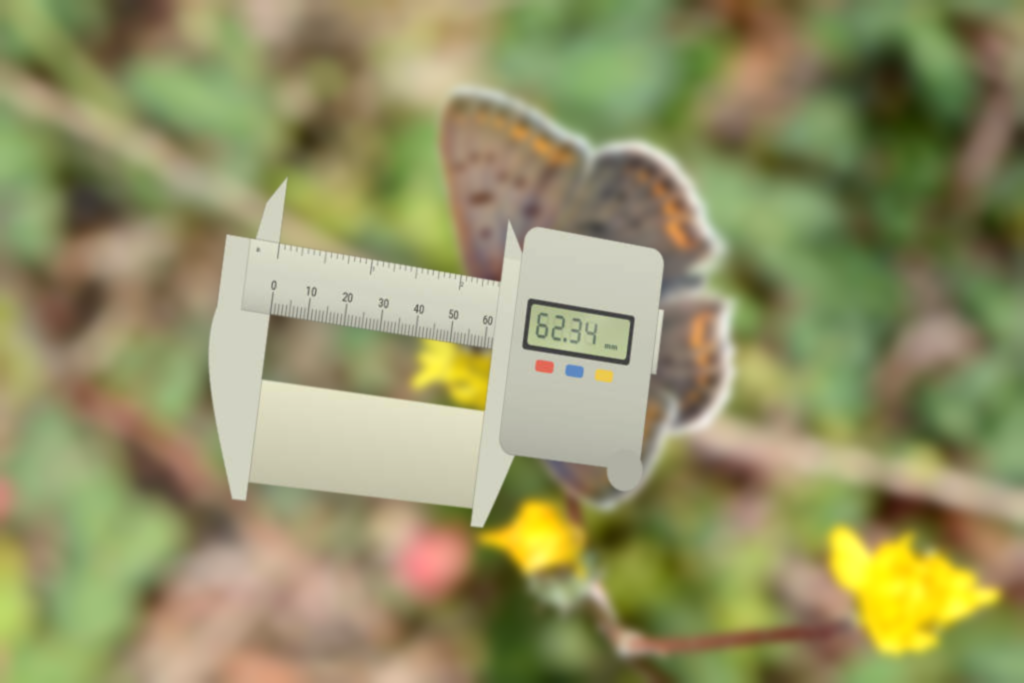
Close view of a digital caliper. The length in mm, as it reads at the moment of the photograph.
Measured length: 62.34 mm
